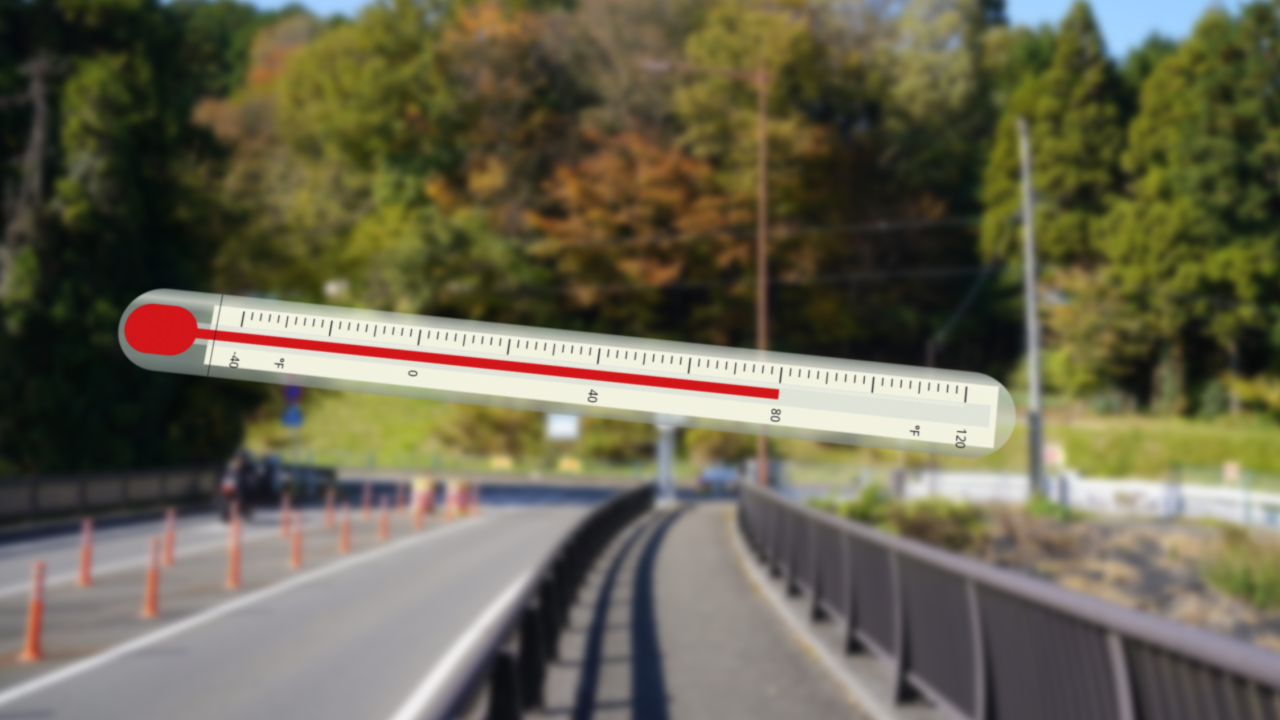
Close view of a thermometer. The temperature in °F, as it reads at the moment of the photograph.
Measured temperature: 80 °F
